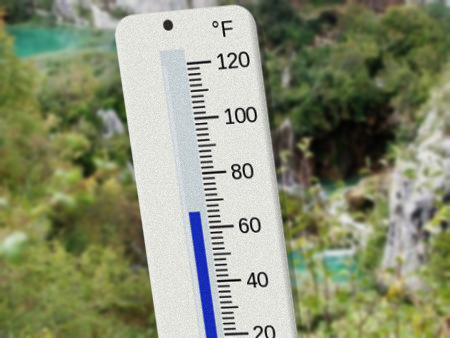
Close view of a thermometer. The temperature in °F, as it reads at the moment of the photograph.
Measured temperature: 66 °F
